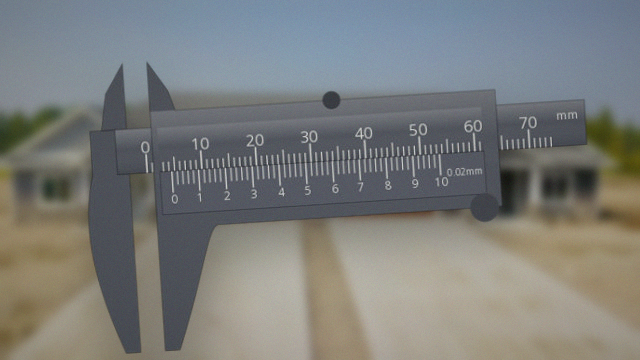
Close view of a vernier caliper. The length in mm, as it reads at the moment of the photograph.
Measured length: 4.5 mm
